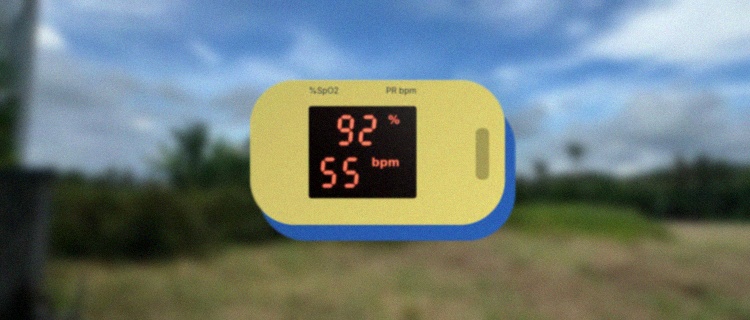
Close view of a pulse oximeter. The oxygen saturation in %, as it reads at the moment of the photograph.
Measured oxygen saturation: 92 %
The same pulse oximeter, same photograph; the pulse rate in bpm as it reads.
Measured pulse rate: 55 bpm
